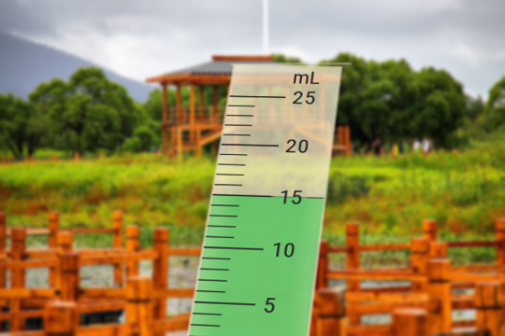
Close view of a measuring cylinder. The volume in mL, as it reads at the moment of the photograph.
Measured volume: 15 mL
